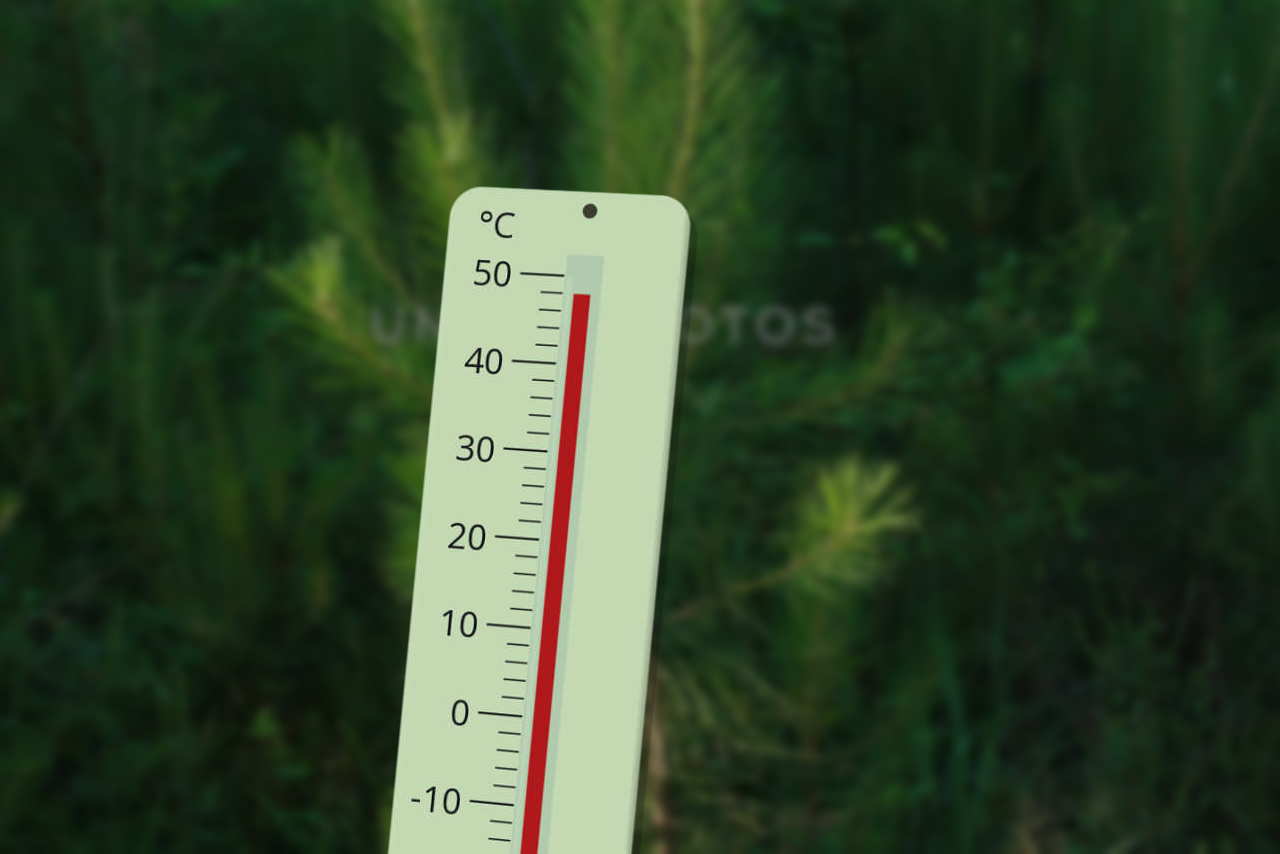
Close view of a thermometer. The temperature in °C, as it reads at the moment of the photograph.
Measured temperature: 48 °C
